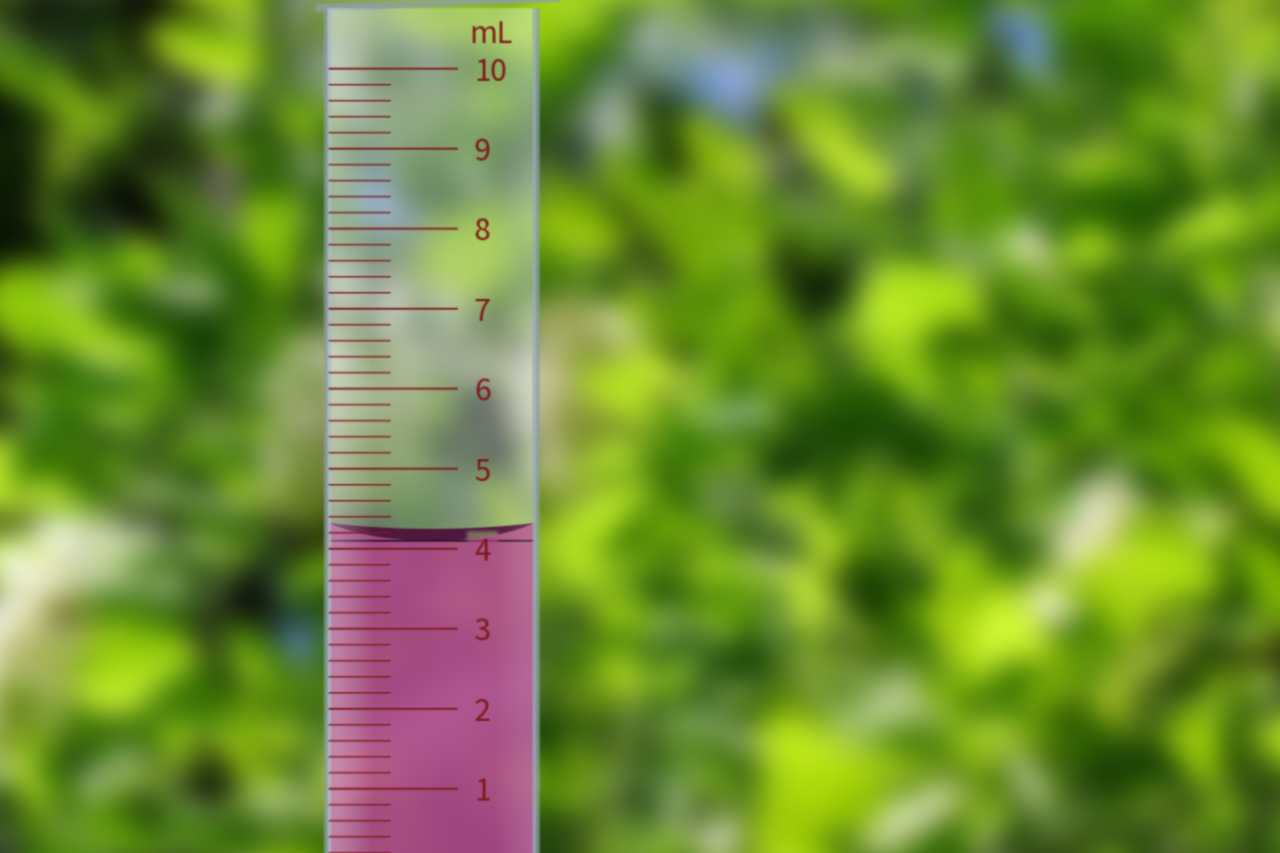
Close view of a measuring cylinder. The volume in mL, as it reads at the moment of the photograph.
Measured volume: 4.1 mL
